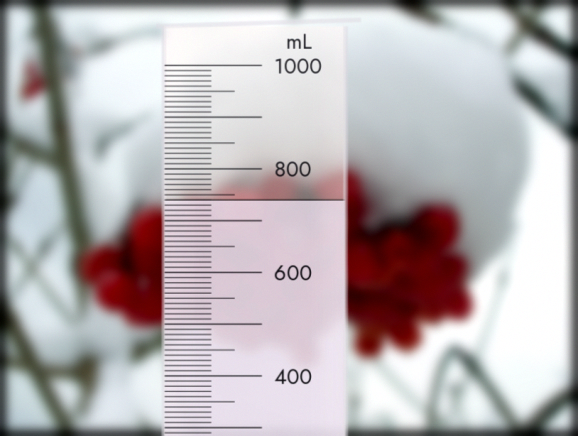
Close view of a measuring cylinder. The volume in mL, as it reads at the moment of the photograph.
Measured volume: 740 mL
